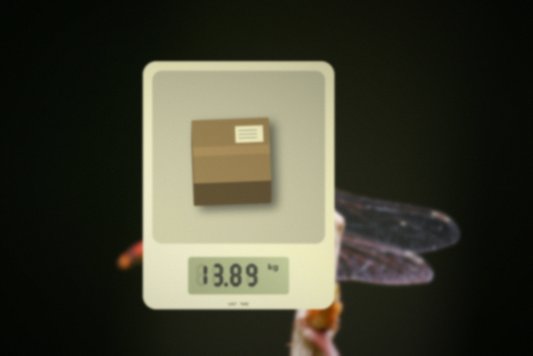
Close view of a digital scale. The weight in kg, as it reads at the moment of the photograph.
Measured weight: 13.89 kg
